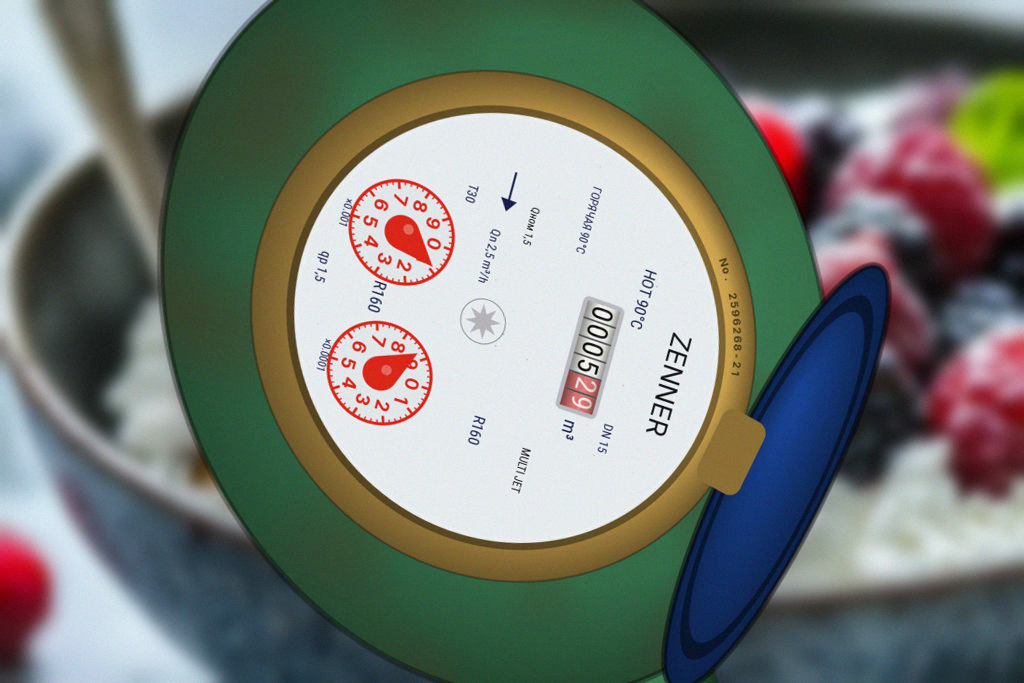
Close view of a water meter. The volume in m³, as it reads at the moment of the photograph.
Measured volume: 5.2908 m³
